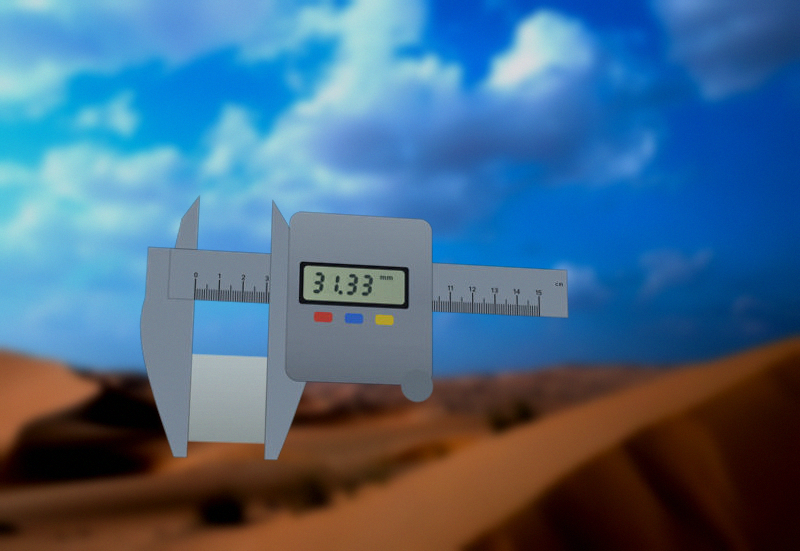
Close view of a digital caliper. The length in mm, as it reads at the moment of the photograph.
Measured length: 31.33 mm
